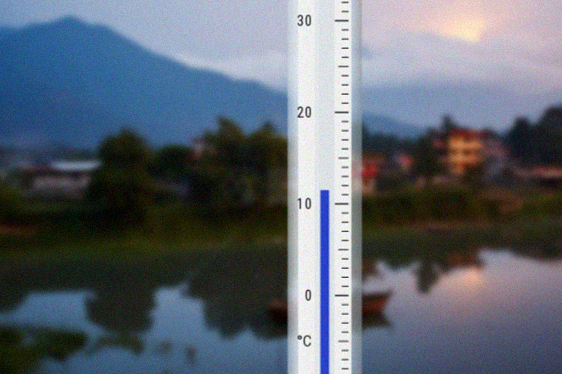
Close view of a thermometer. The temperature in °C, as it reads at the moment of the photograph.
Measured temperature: 11.5 °C
